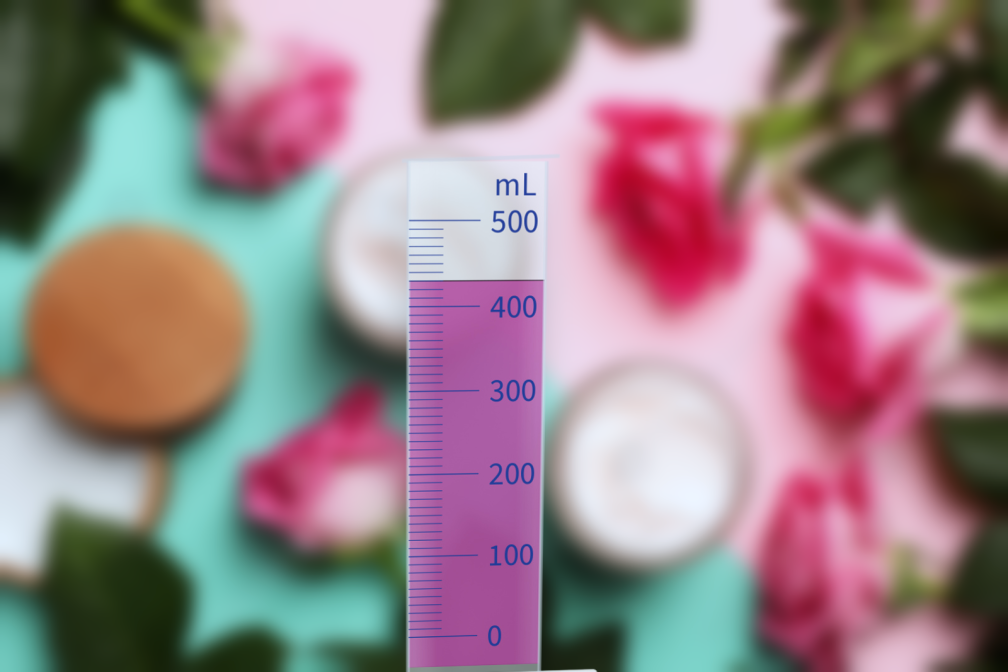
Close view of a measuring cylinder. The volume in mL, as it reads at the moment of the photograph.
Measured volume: 430 mL
